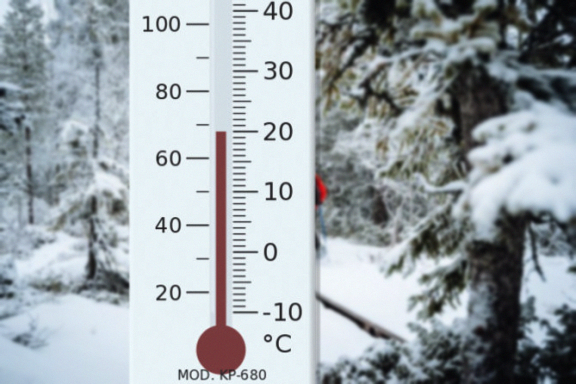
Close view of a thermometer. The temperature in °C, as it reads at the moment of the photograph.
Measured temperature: 20 °C
